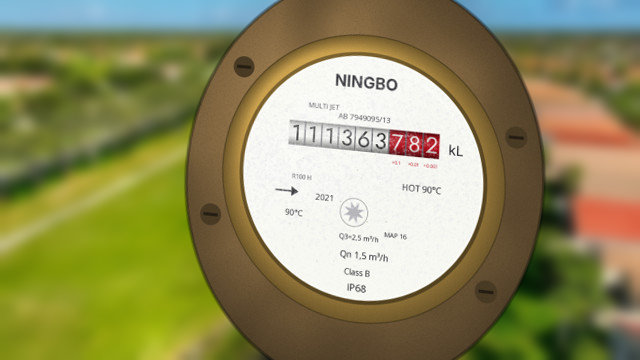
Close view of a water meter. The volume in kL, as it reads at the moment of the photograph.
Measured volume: 111363.782 kL
